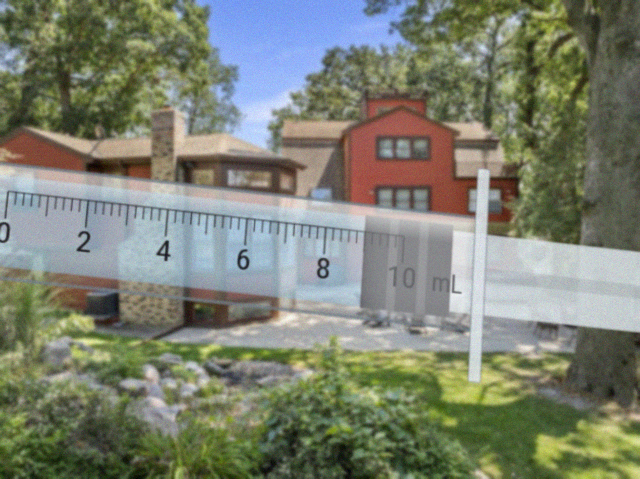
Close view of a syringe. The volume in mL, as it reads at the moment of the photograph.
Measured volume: 9 mL
